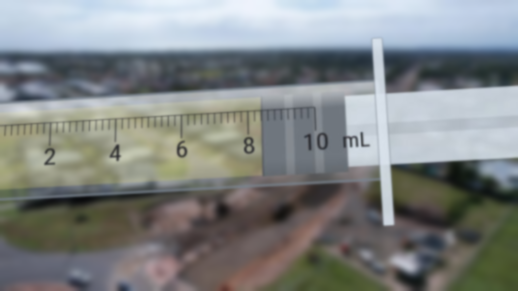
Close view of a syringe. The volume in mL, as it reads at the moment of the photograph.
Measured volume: 8.4 mL
